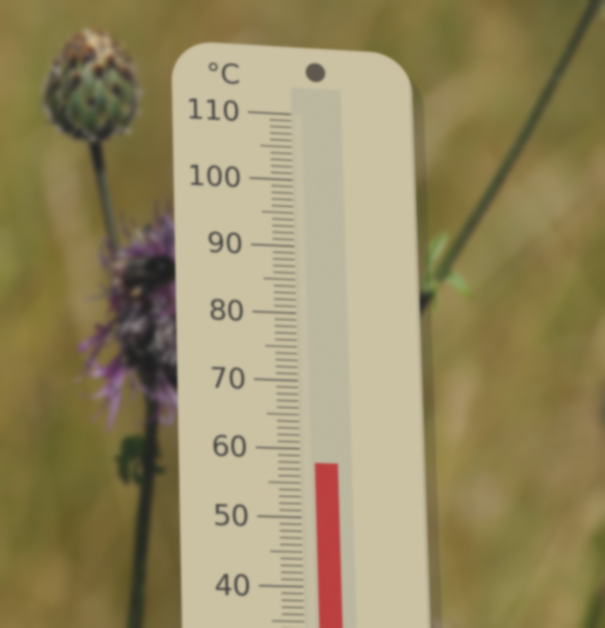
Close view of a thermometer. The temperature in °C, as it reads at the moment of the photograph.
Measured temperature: 58 °C
